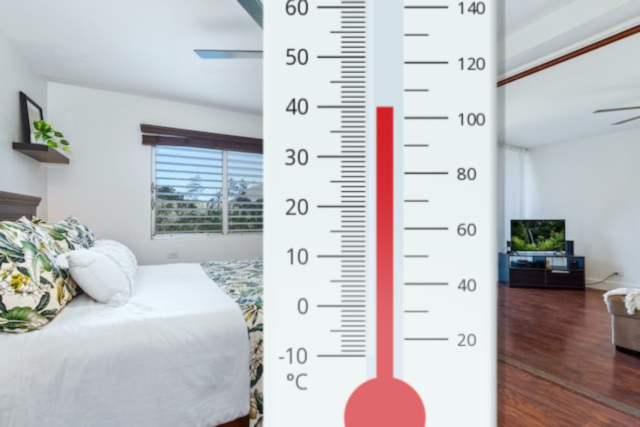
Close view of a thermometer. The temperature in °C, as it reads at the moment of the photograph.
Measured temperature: 40 °C
